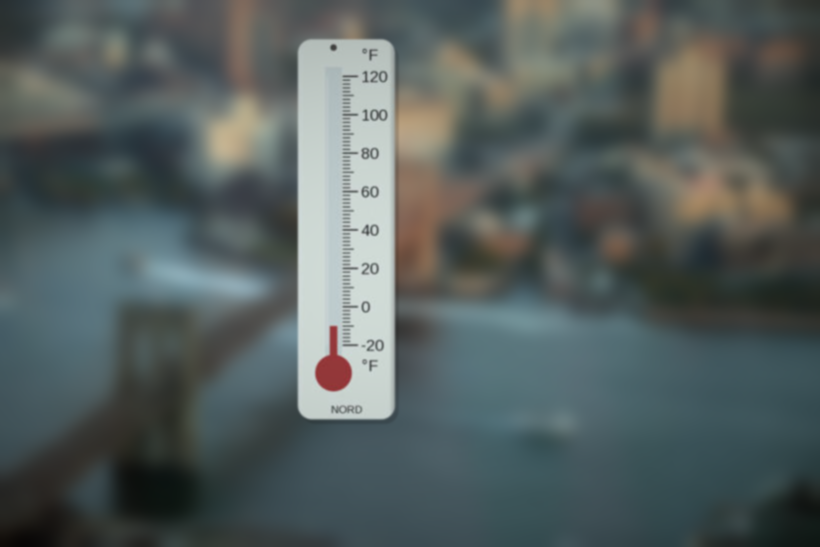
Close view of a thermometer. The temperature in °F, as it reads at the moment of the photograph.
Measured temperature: -10 °F
